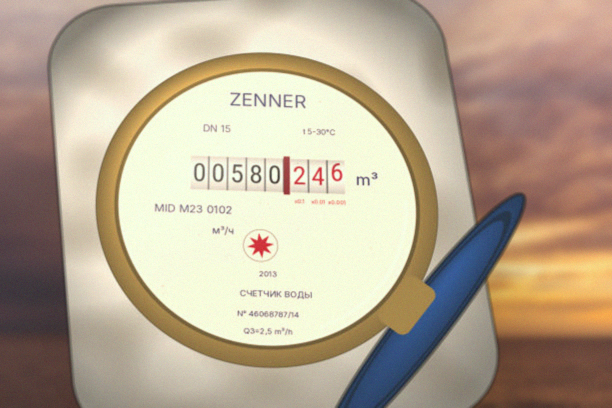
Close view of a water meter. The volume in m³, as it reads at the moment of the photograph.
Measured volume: 580.246 m³
